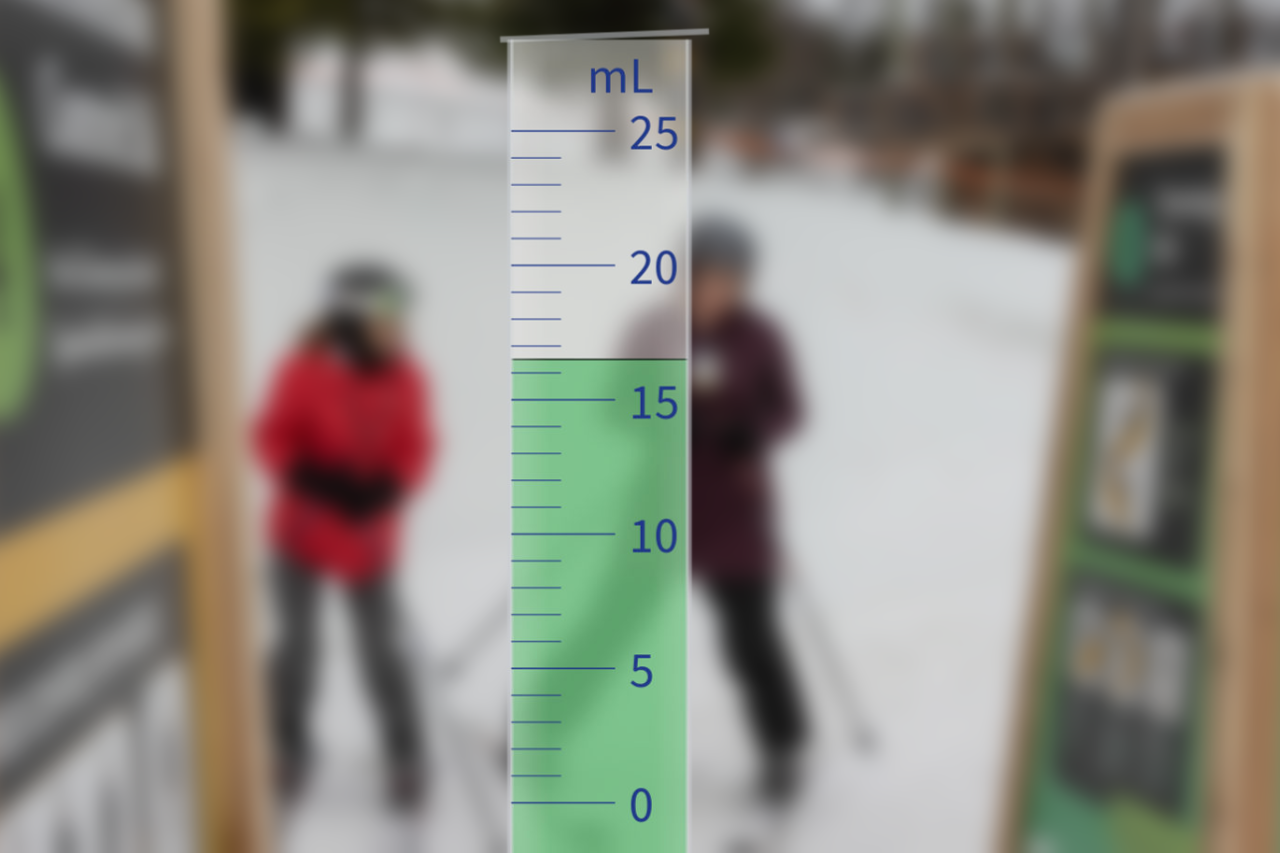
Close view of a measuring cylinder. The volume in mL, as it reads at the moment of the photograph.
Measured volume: 16.5 mL
